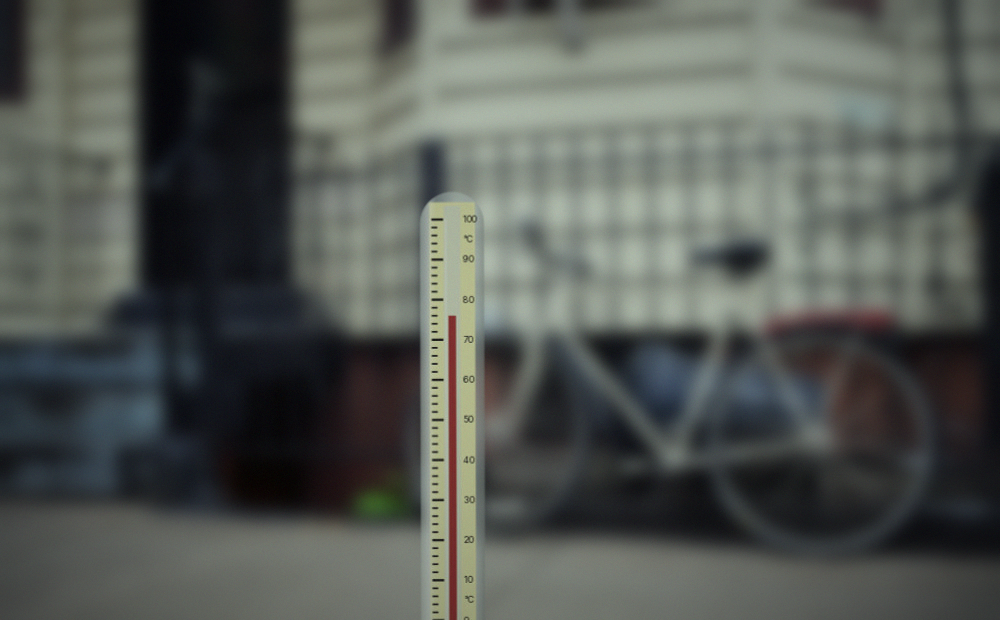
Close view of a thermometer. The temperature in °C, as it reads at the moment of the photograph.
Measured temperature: 76 °C
